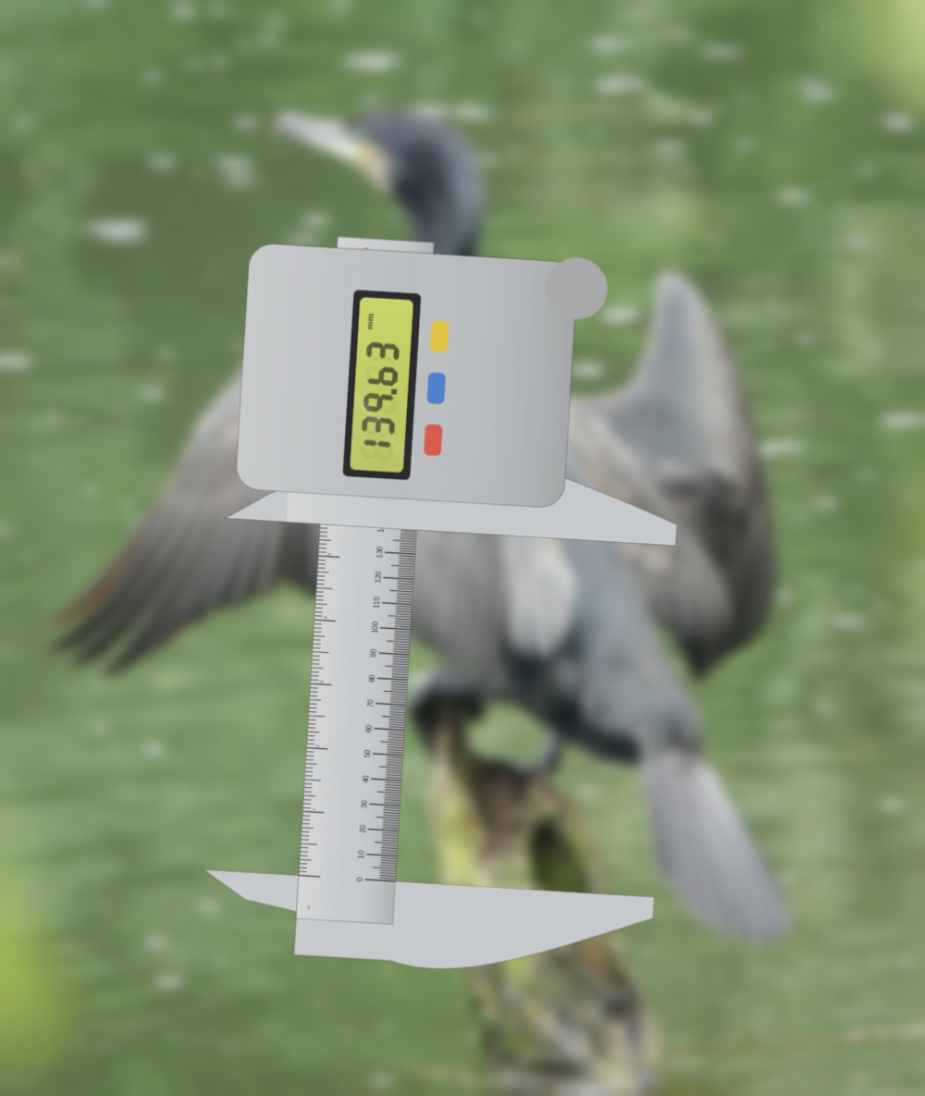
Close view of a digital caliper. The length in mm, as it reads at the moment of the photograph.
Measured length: 139.63 mm
